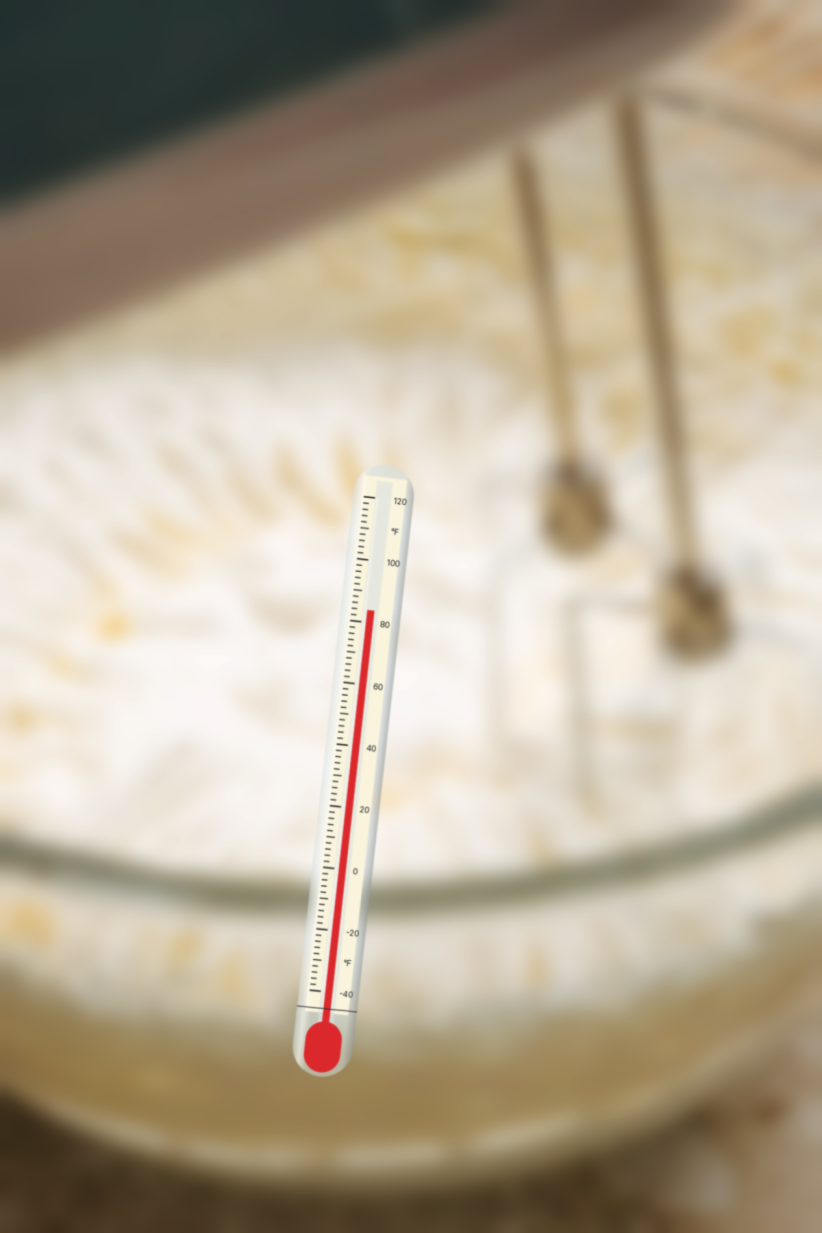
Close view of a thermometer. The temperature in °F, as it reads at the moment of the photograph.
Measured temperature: 84 °F
